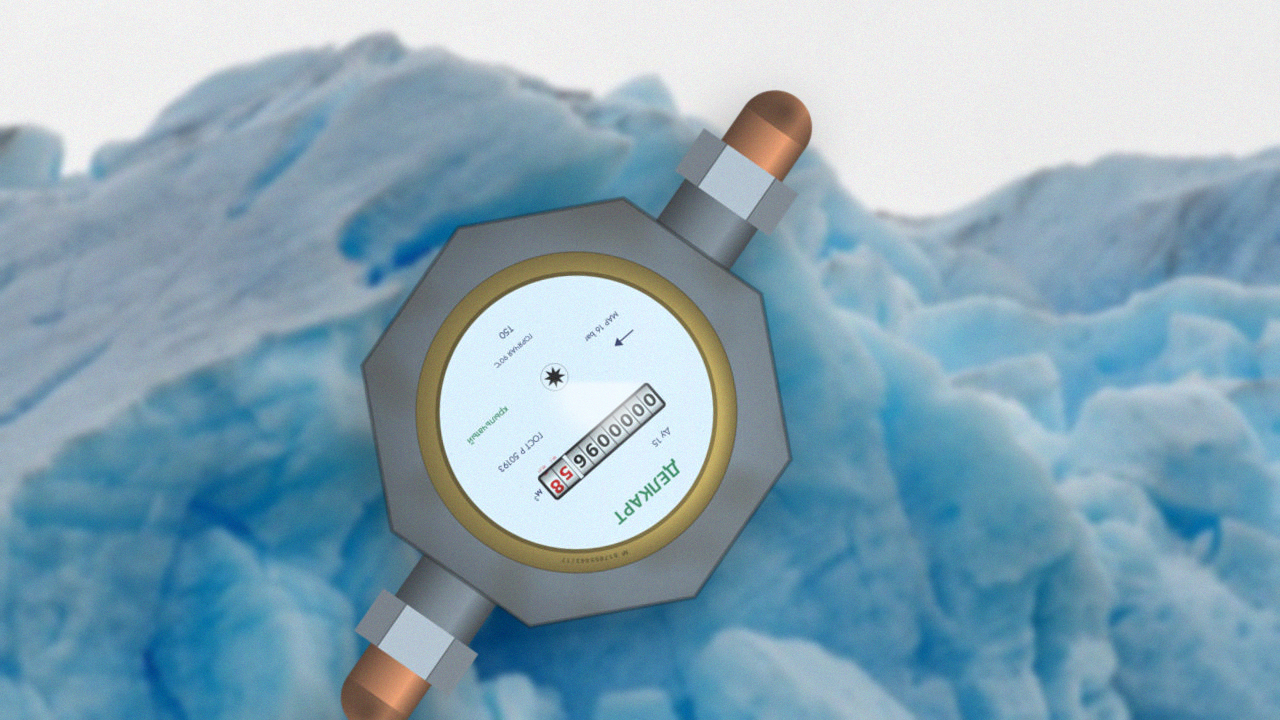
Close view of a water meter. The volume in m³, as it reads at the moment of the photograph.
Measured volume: 96.58 m³
